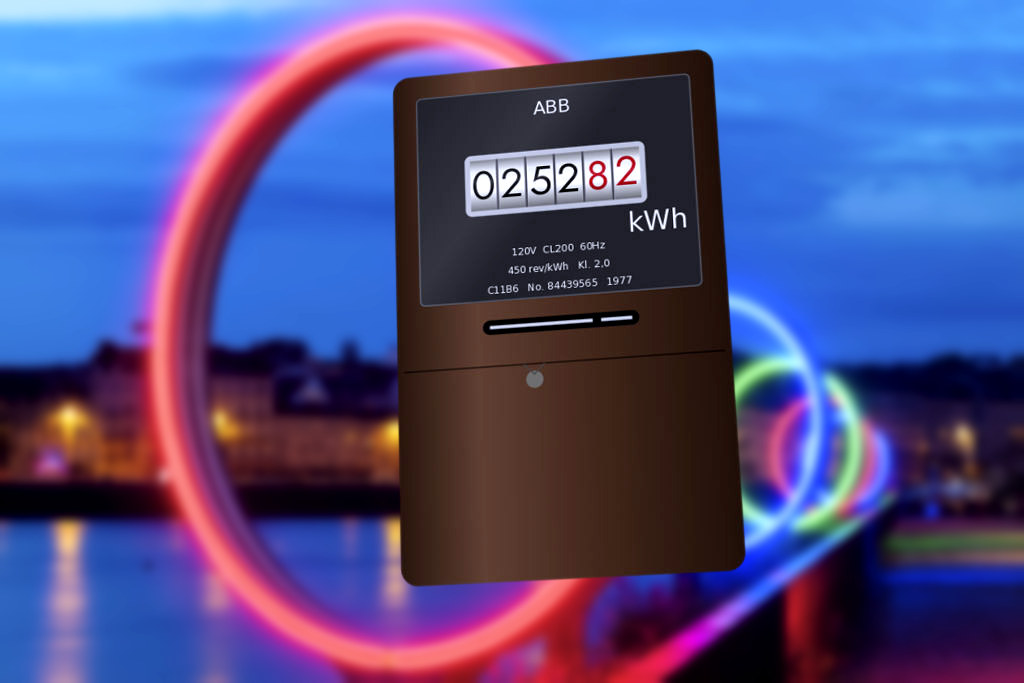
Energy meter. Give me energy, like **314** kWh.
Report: **252.82** kWh
